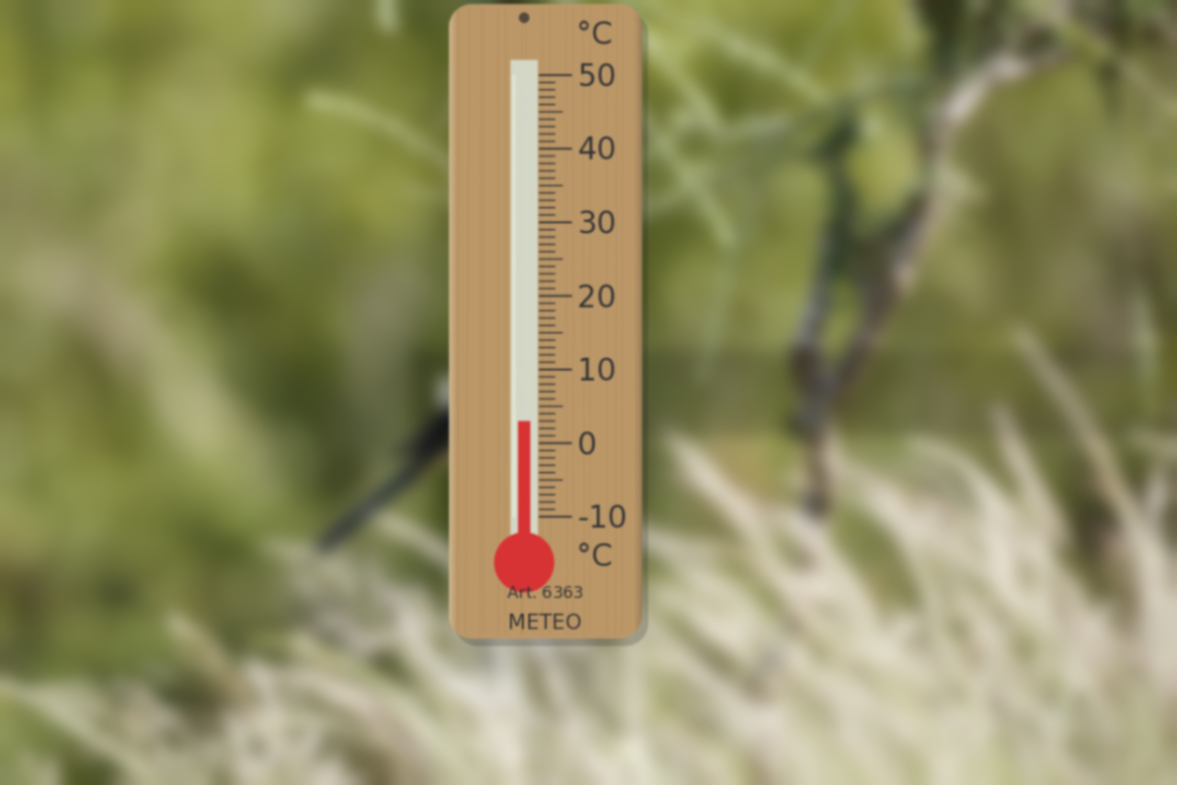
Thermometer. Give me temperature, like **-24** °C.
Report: **3** °C
